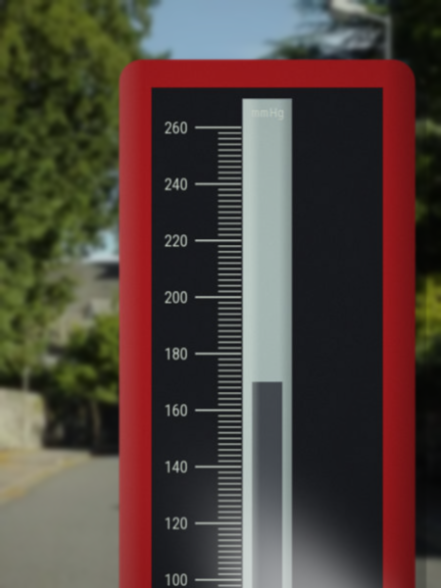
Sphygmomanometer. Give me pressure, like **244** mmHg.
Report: **170** mmHg
